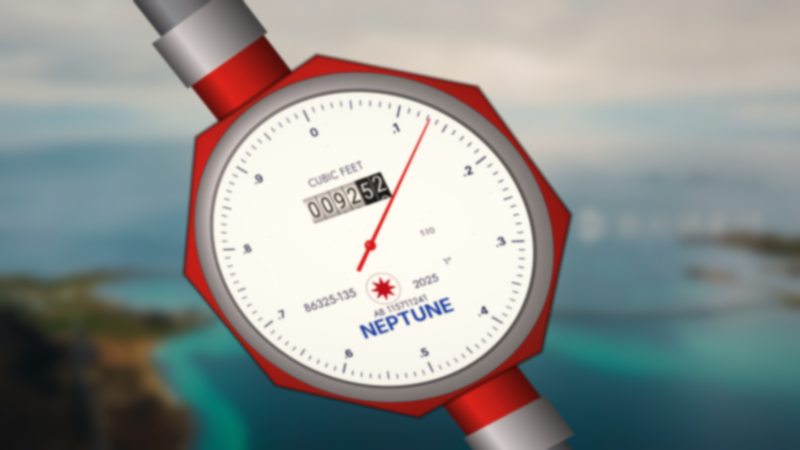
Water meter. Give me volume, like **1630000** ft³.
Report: **9252.13** ft³
